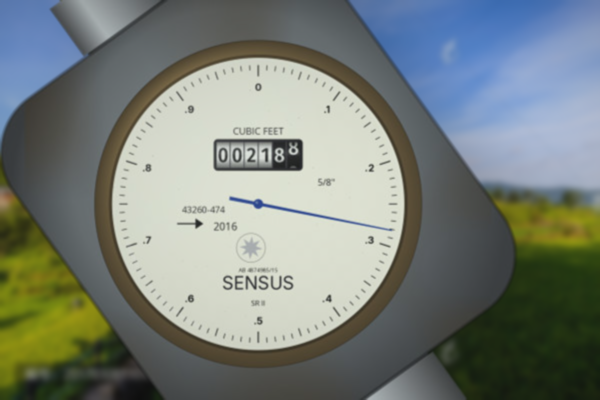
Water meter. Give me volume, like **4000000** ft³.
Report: **2188.28** ft³
